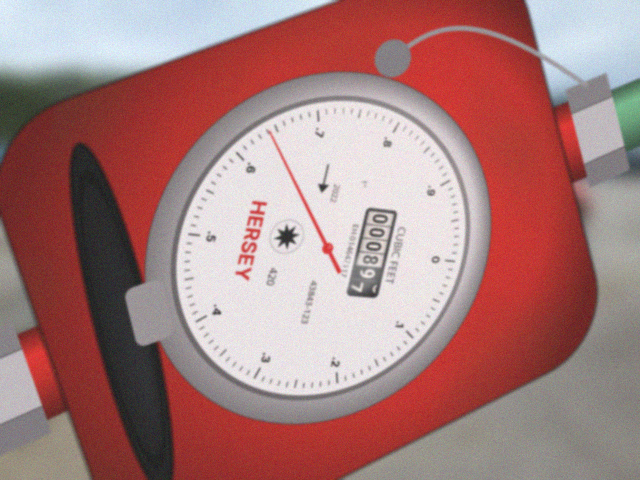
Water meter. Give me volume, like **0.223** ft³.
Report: **896.64** ft³
